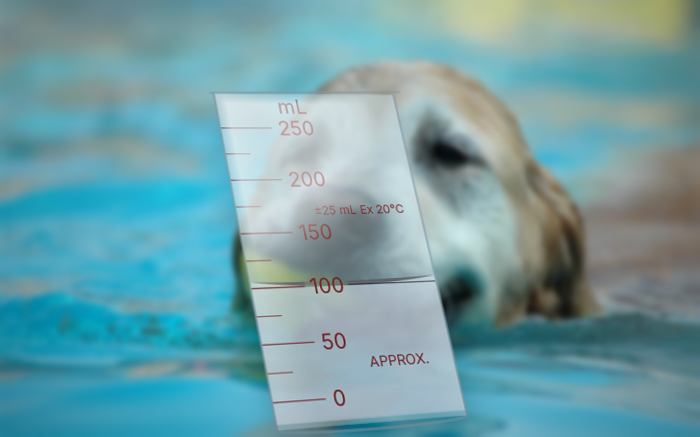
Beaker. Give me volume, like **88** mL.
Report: **100** mL
